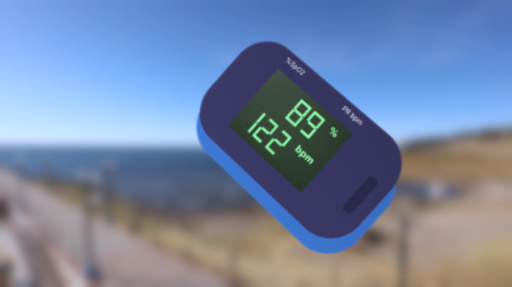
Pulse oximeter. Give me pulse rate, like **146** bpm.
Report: **122** bpm
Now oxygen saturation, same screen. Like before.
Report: **89** %
